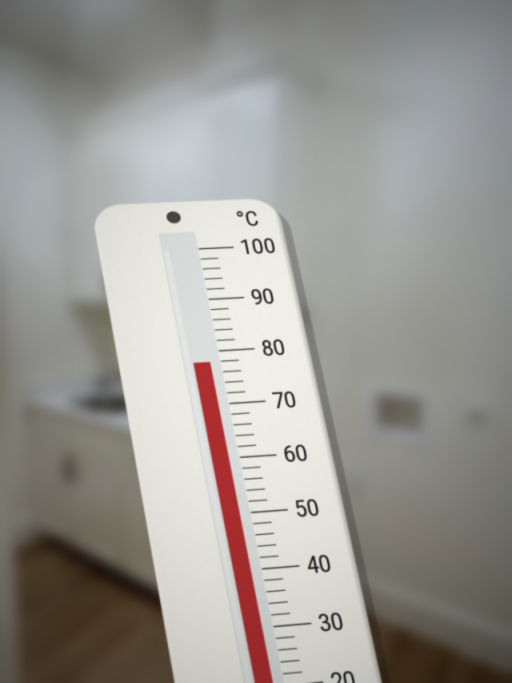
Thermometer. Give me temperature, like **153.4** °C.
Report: **78** °C
